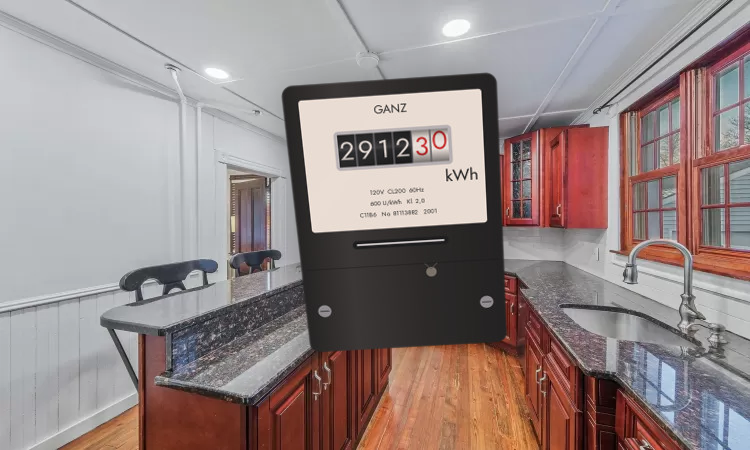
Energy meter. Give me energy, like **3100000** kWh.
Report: **2912.30** kWh
